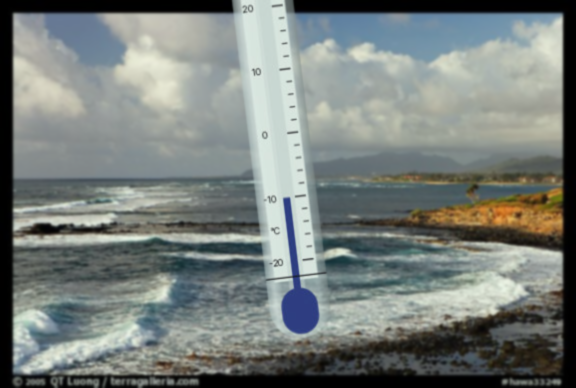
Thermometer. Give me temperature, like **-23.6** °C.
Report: **-10** °C
